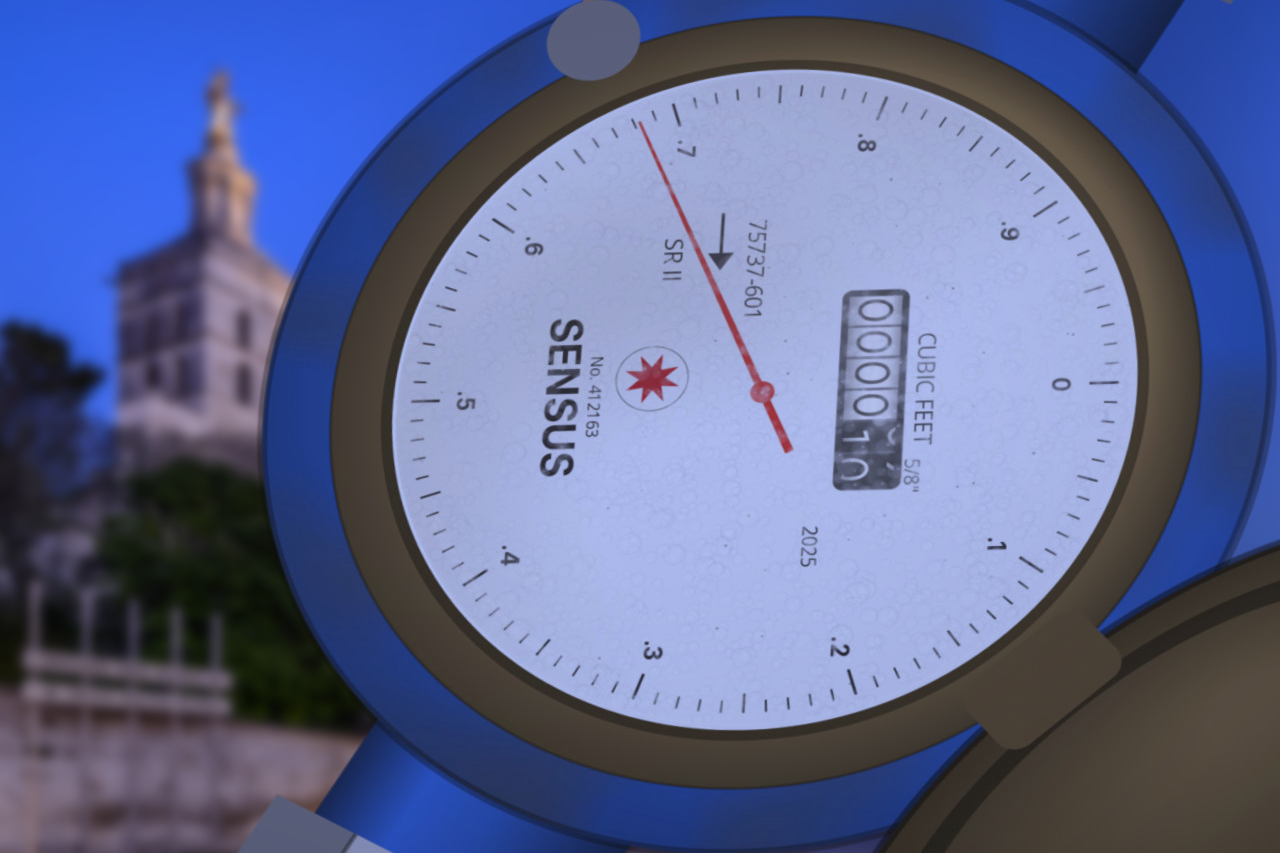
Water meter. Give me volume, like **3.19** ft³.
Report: **9.68** ft³
